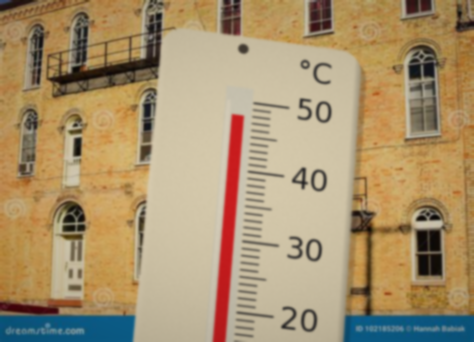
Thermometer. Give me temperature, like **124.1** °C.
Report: **48** °C
